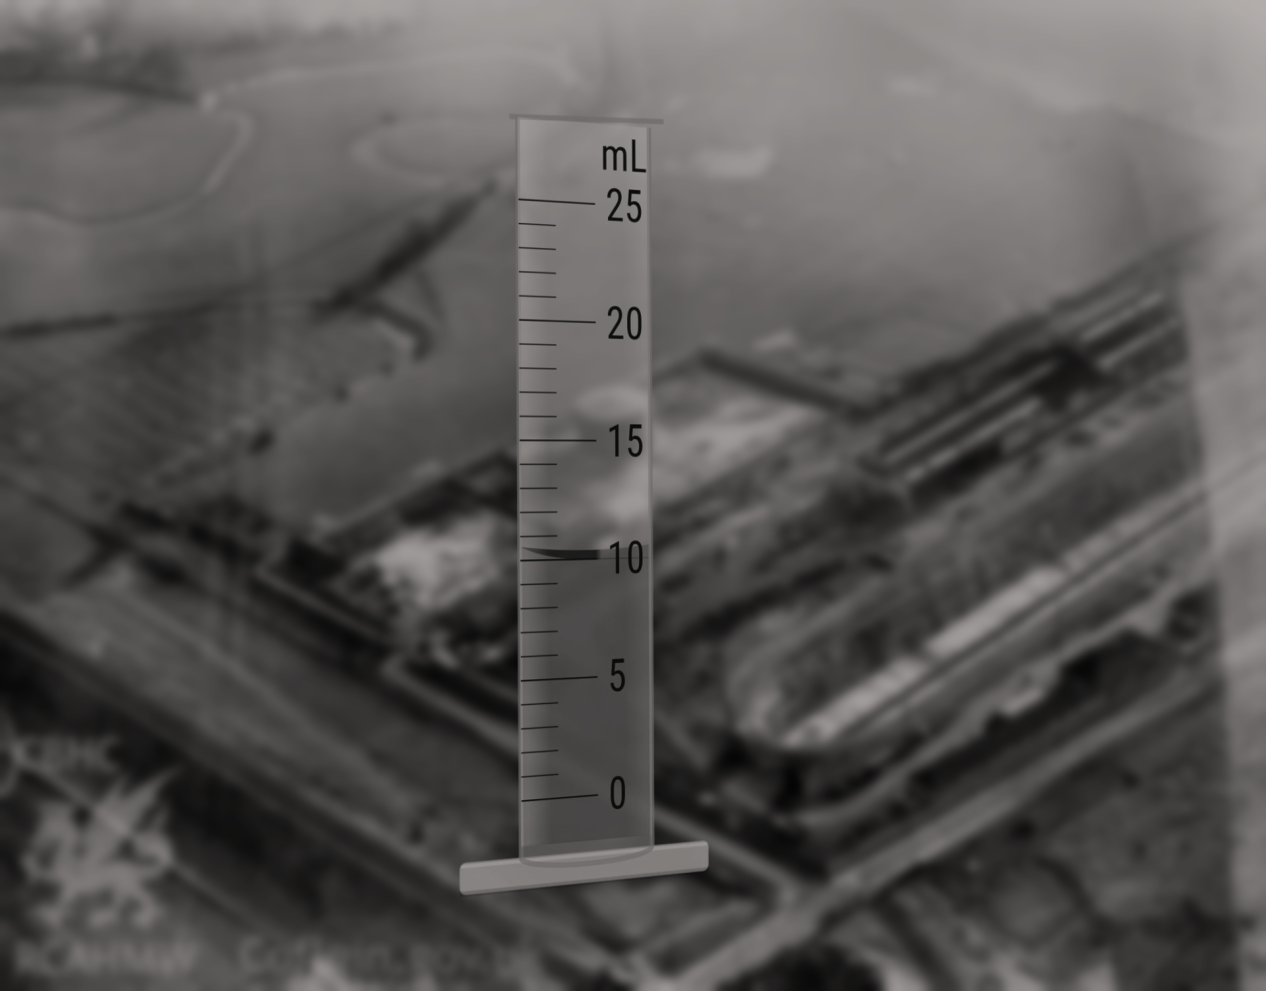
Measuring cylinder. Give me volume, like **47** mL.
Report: **10** mL
